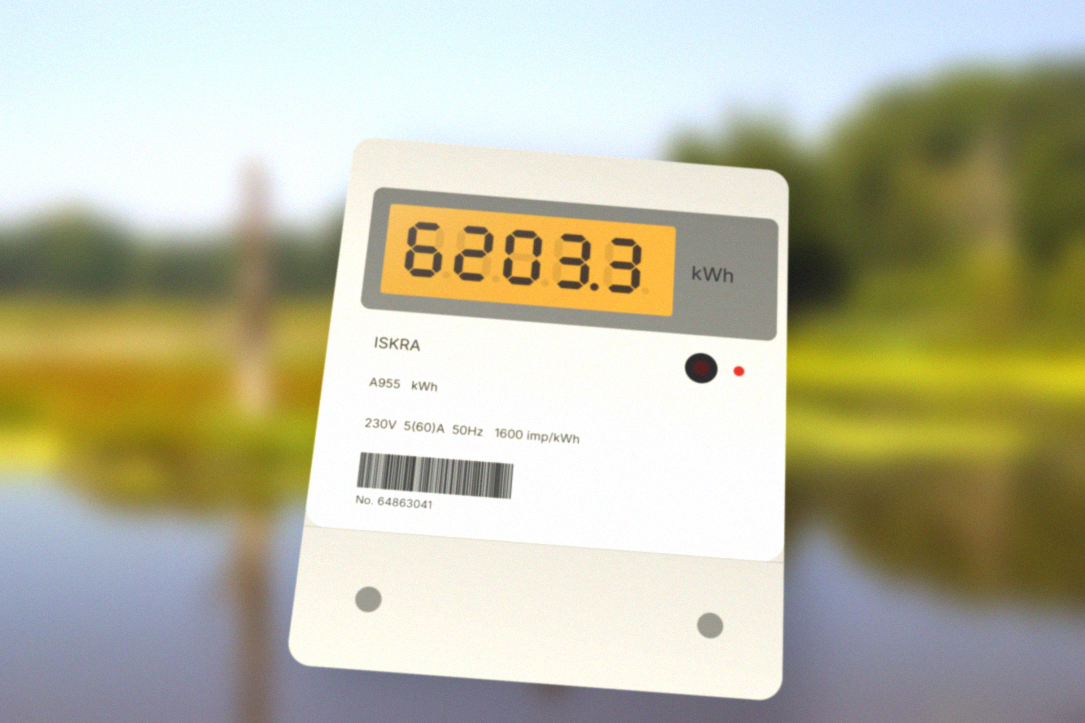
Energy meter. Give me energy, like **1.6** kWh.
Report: **6203.3** kWh
